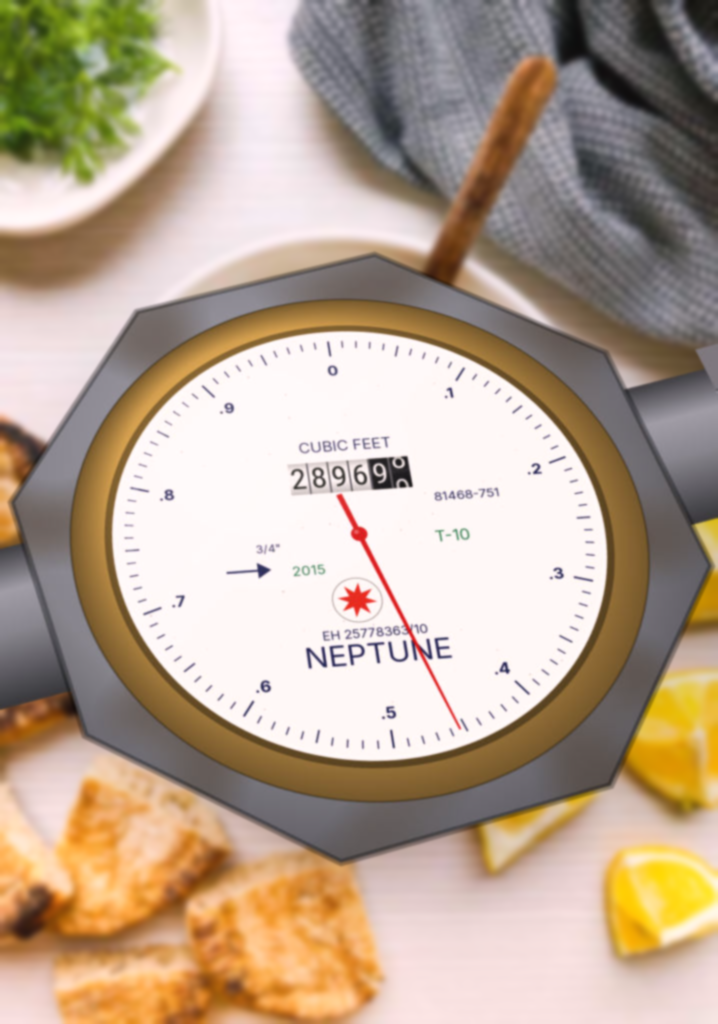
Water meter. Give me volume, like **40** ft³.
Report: **289698.45** ft³
